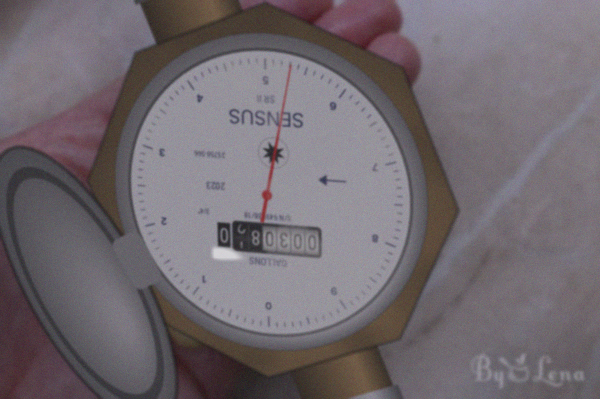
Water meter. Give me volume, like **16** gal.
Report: **30815.3** gal
